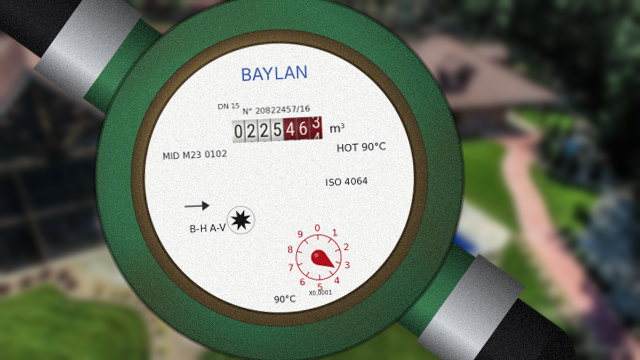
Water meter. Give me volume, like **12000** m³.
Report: **225.4633** m³
